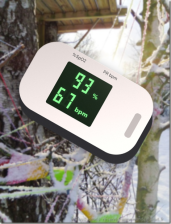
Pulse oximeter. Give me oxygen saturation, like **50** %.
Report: **93** %
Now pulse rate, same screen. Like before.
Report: **67** bpm
